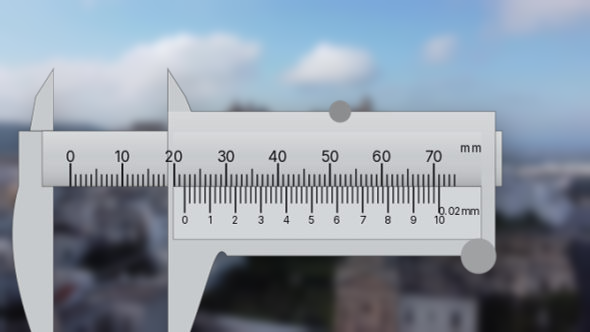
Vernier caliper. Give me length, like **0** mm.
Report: **22.0** mm
